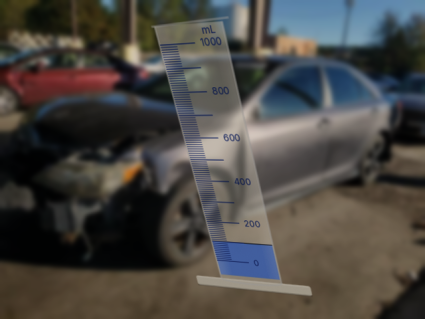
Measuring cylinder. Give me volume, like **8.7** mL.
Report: **100** mL
